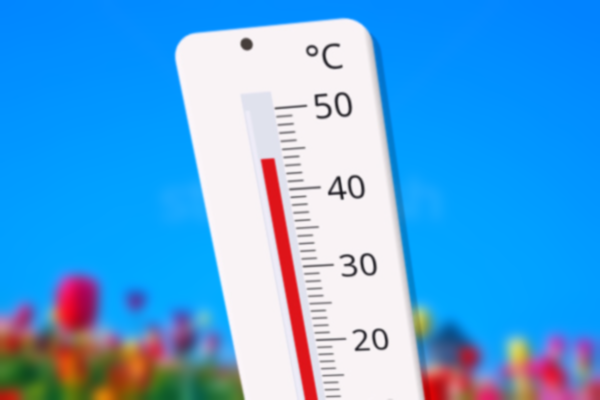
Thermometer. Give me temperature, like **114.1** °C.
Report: **44** °C
